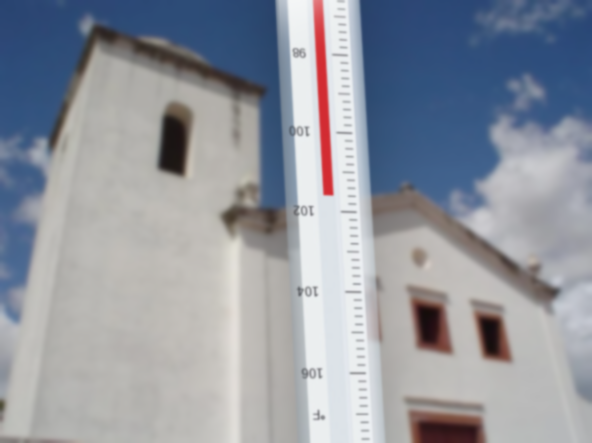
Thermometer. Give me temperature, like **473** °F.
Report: **101.6** °F
